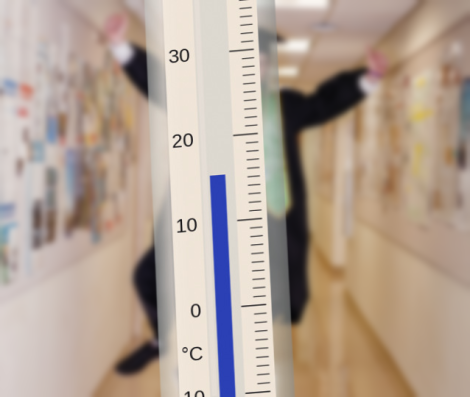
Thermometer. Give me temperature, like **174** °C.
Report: **15.5** °C
